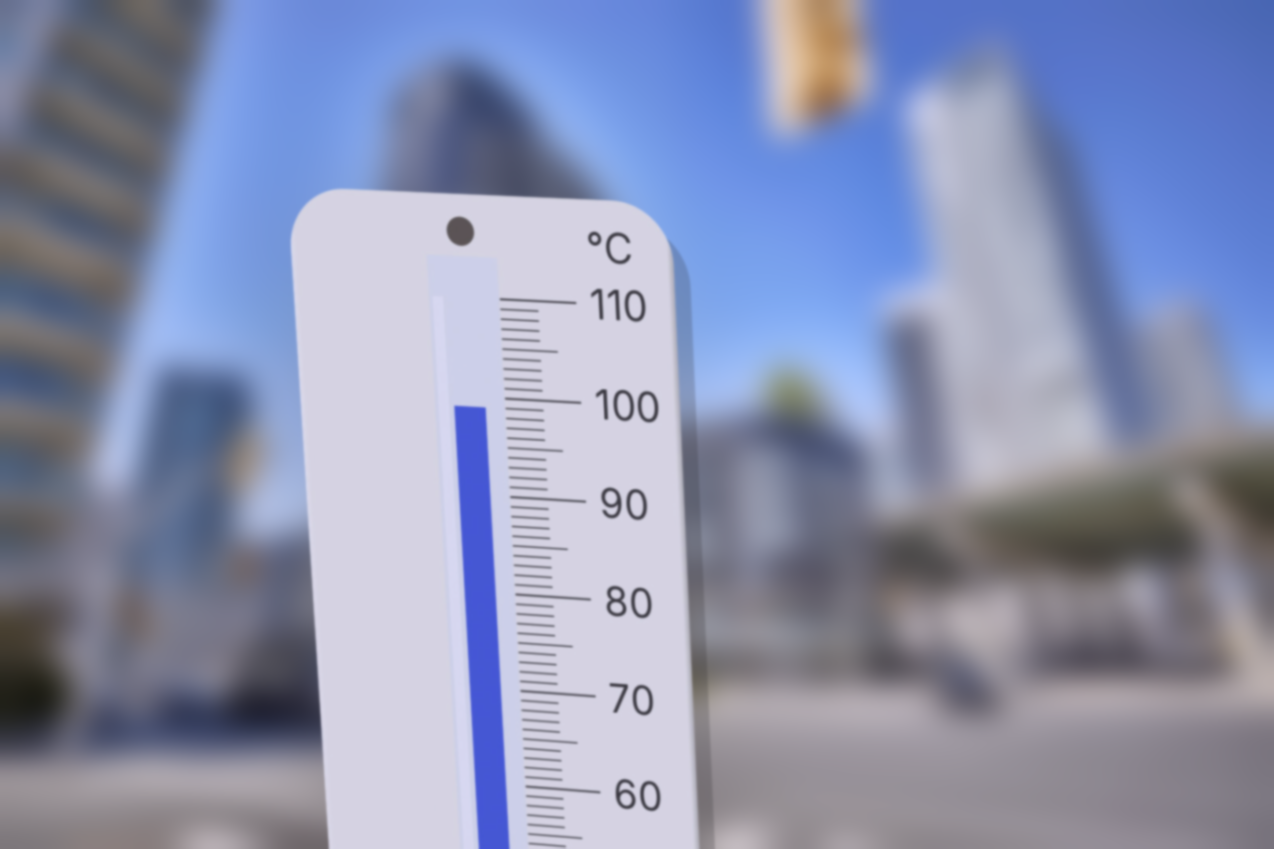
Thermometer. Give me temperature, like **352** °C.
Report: **99** °C
